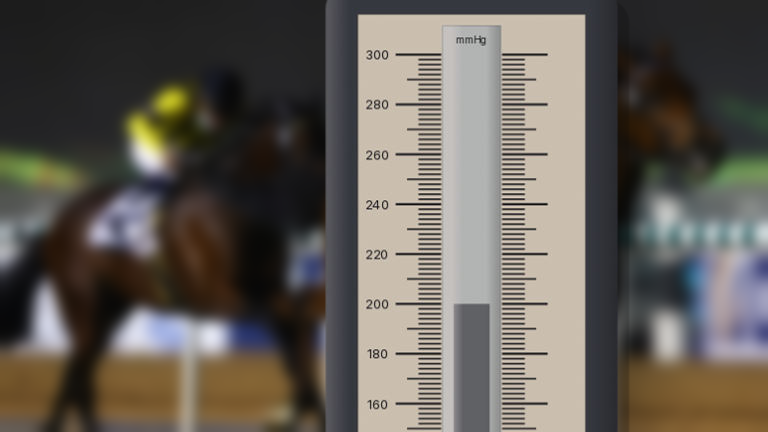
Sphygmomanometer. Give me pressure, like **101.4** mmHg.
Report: **200** mmHg
